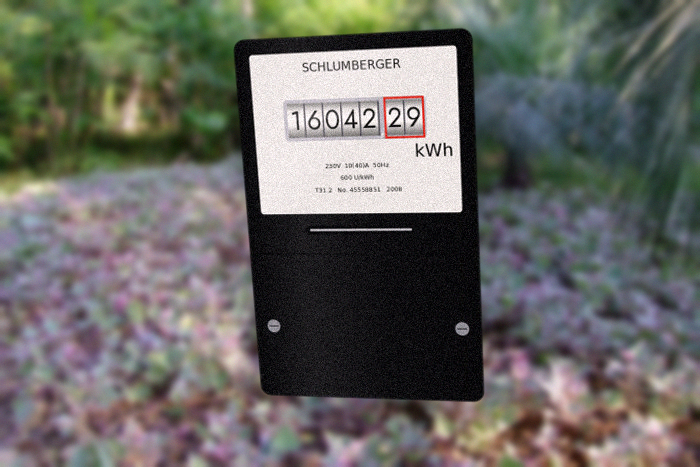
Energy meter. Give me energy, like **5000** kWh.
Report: **16042.29** kWh
